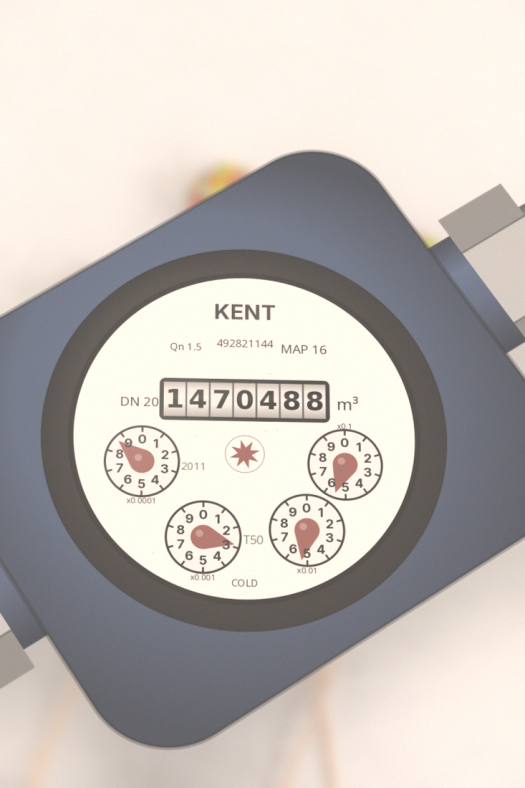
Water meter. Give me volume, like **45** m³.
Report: **1470488.5528** m³
